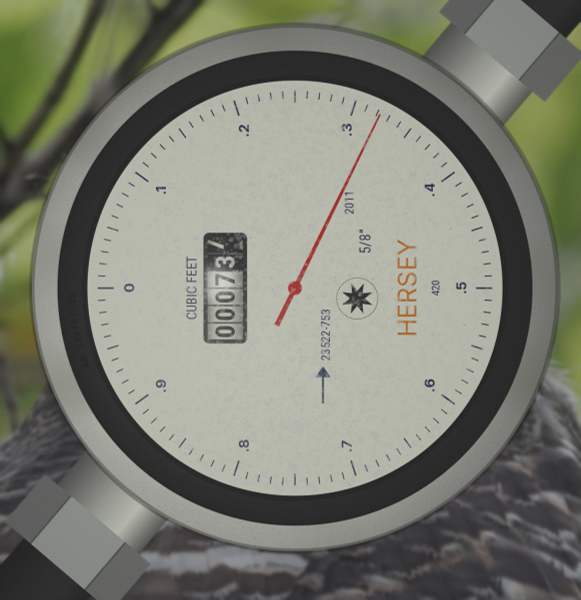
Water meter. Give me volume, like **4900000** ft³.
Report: **737.32** ft³
